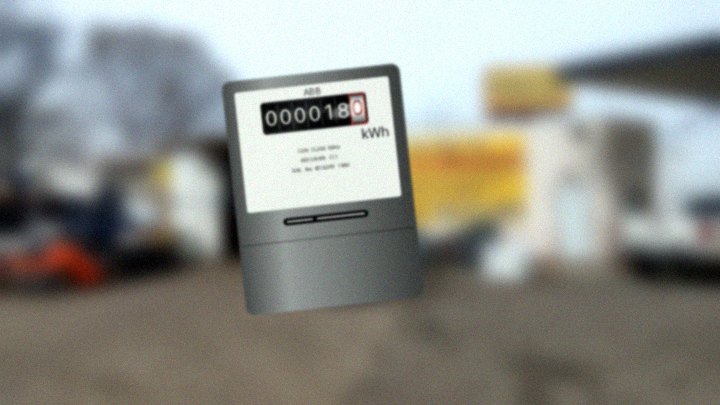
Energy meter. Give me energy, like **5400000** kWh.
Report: **18.0** kWh
